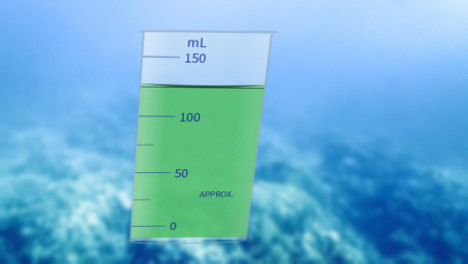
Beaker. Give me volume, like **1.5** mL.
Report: **125** mL
